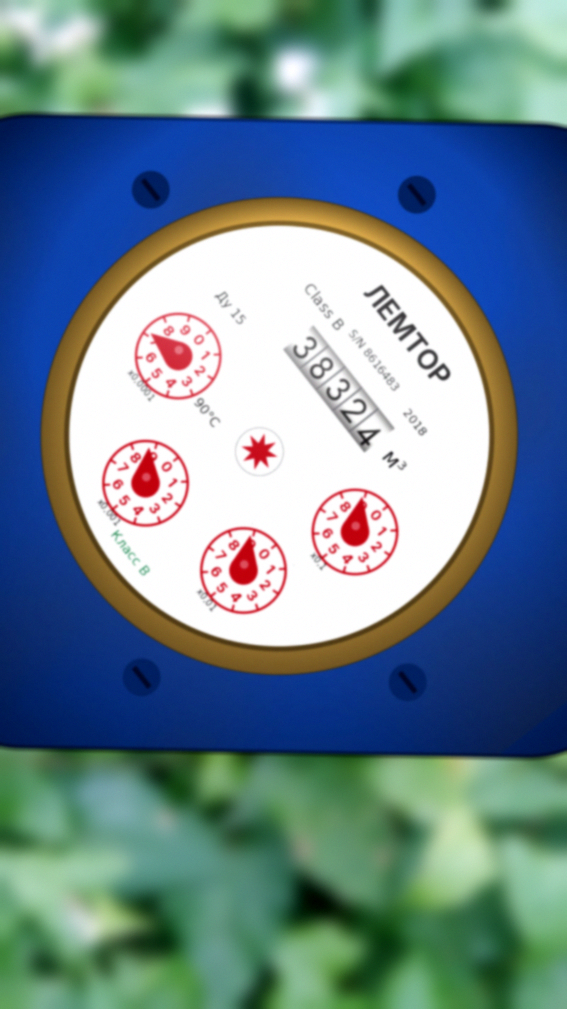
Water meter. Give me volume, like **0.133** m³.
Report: **38323.8887** m³
